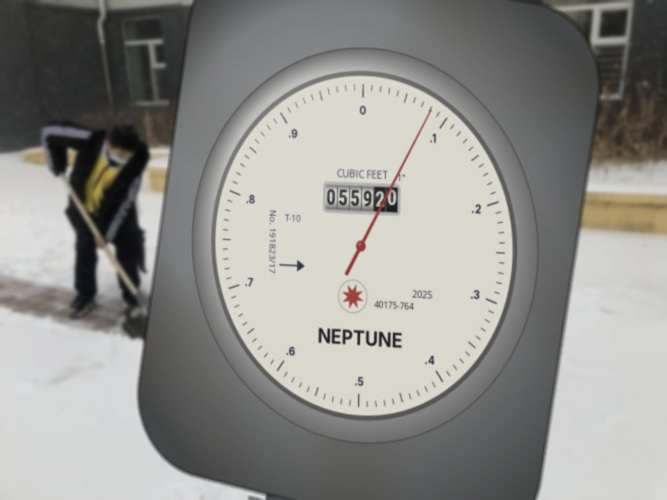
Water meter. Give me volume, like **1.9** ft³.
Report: **55920.08** ft³
